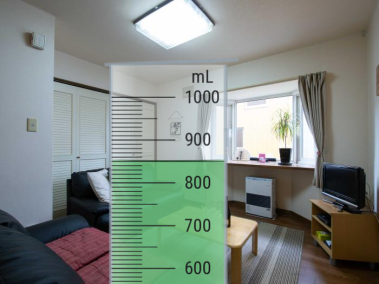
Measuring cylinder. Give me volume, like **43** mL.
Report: **850** mL
